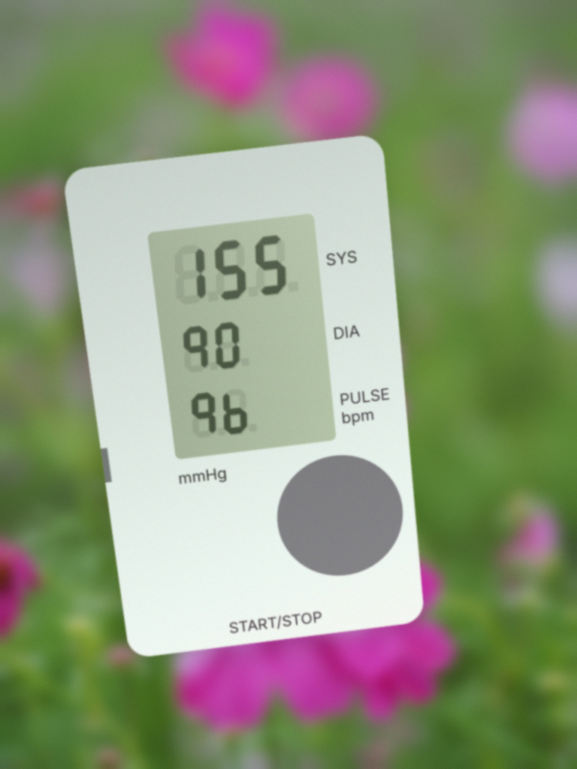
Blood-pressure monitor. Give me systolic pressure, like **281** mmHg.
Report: **155** mmHg
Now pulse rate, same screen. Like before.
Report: **96** bpm
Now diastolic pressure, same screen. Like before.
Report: **90** mmHg
